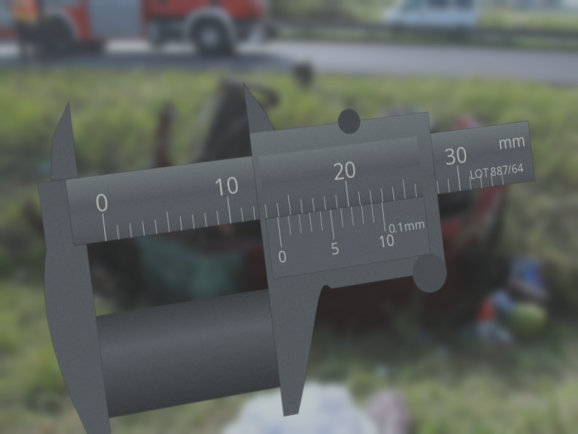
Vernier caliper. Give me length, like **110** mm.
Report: **13.9** mm
